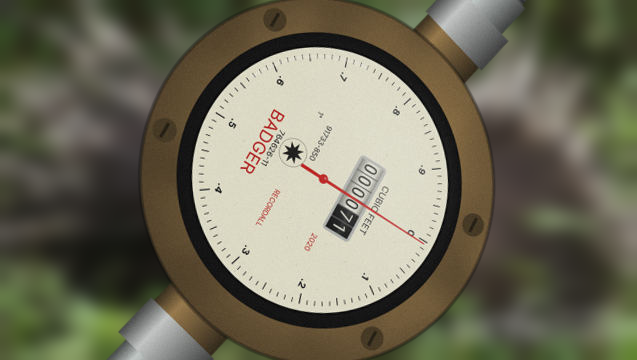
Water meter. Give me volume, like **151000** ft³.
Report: **71.00** ft³
